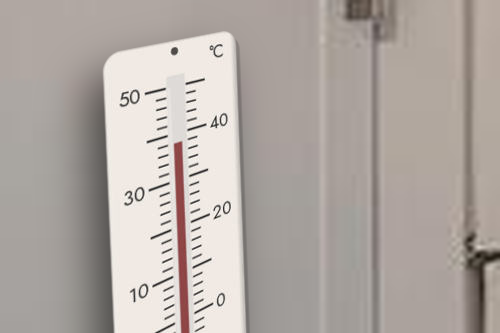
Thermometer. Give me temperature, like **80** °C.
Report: **38** °C
